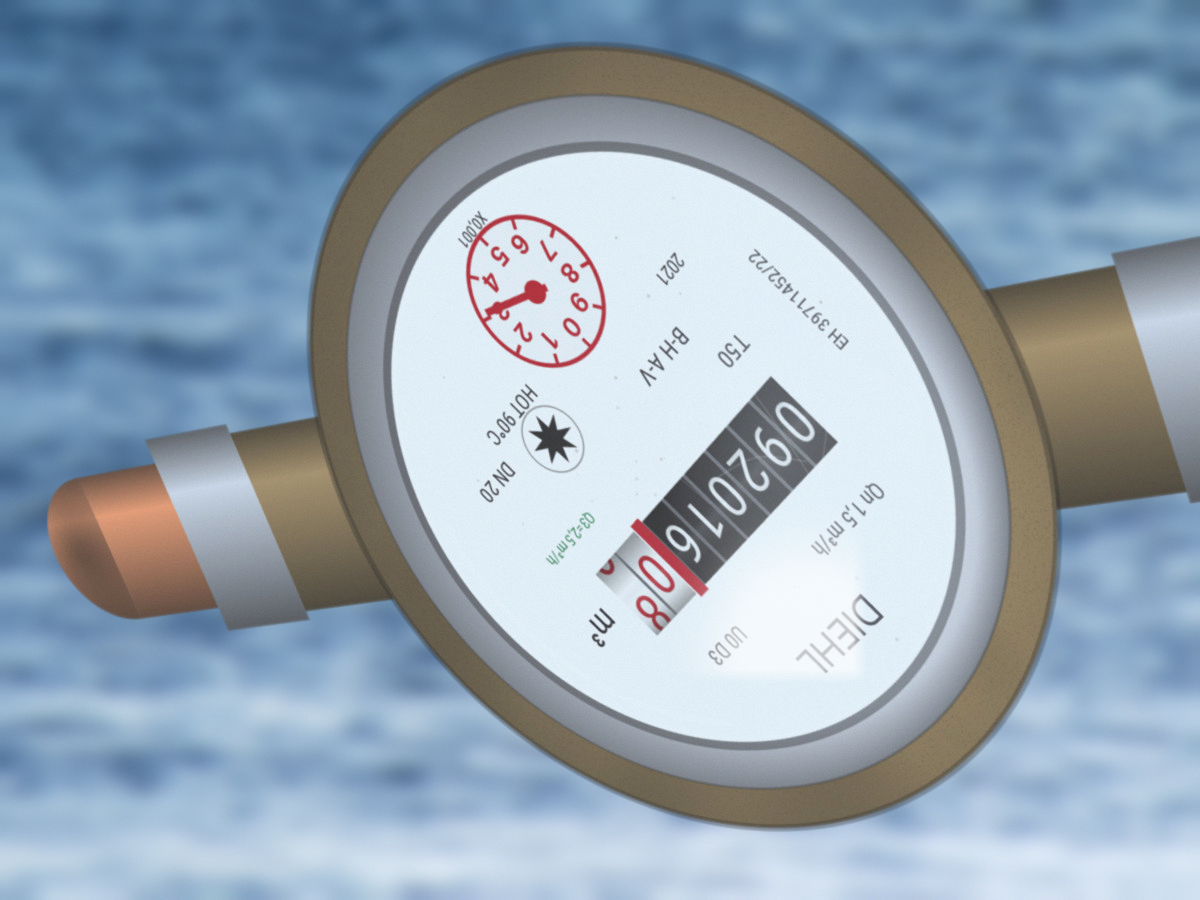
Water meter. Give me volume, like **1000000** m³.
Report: **92016.083** m³
